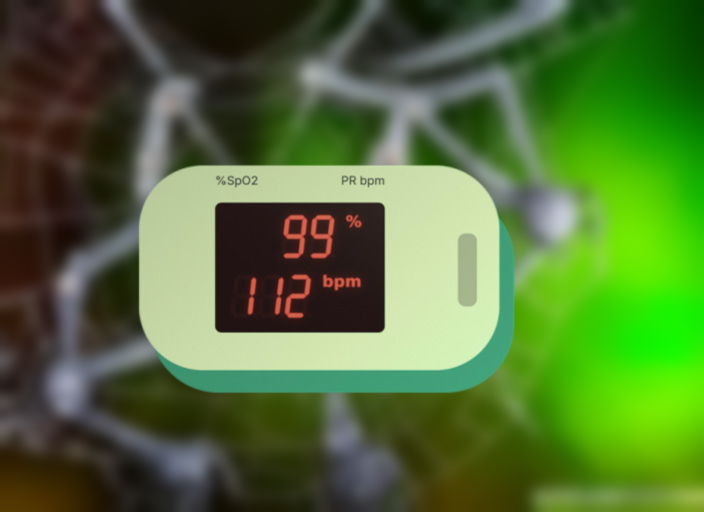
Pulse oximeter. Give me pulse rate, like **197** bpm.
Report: **112** bpm
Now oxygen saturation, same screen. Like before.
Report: **99** %
